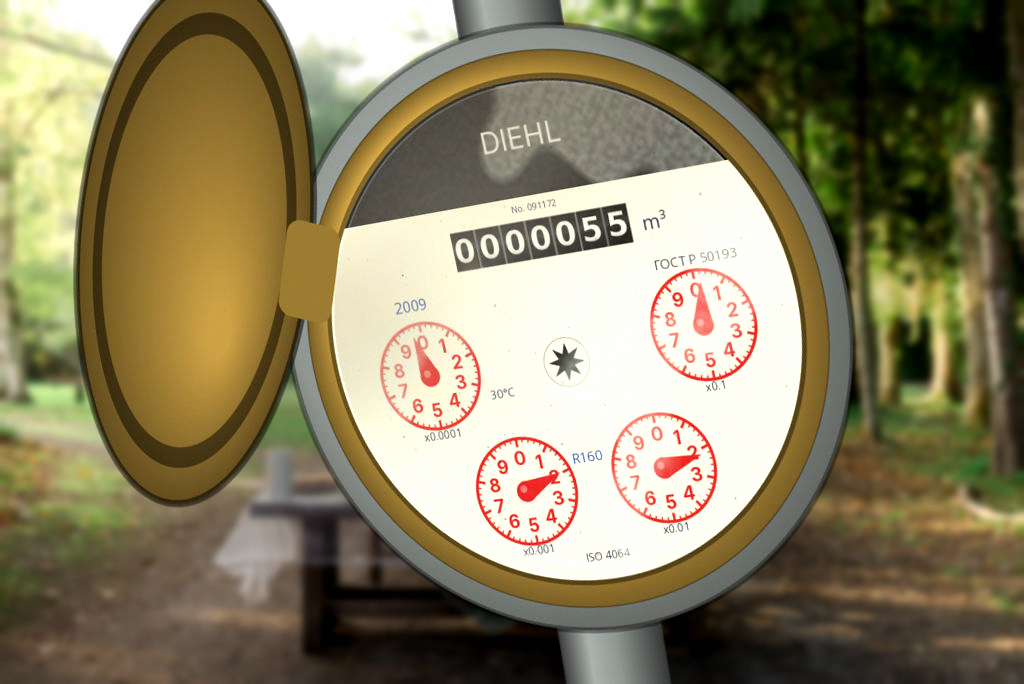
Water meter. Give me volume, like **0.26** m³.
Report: **55.0219** m³
